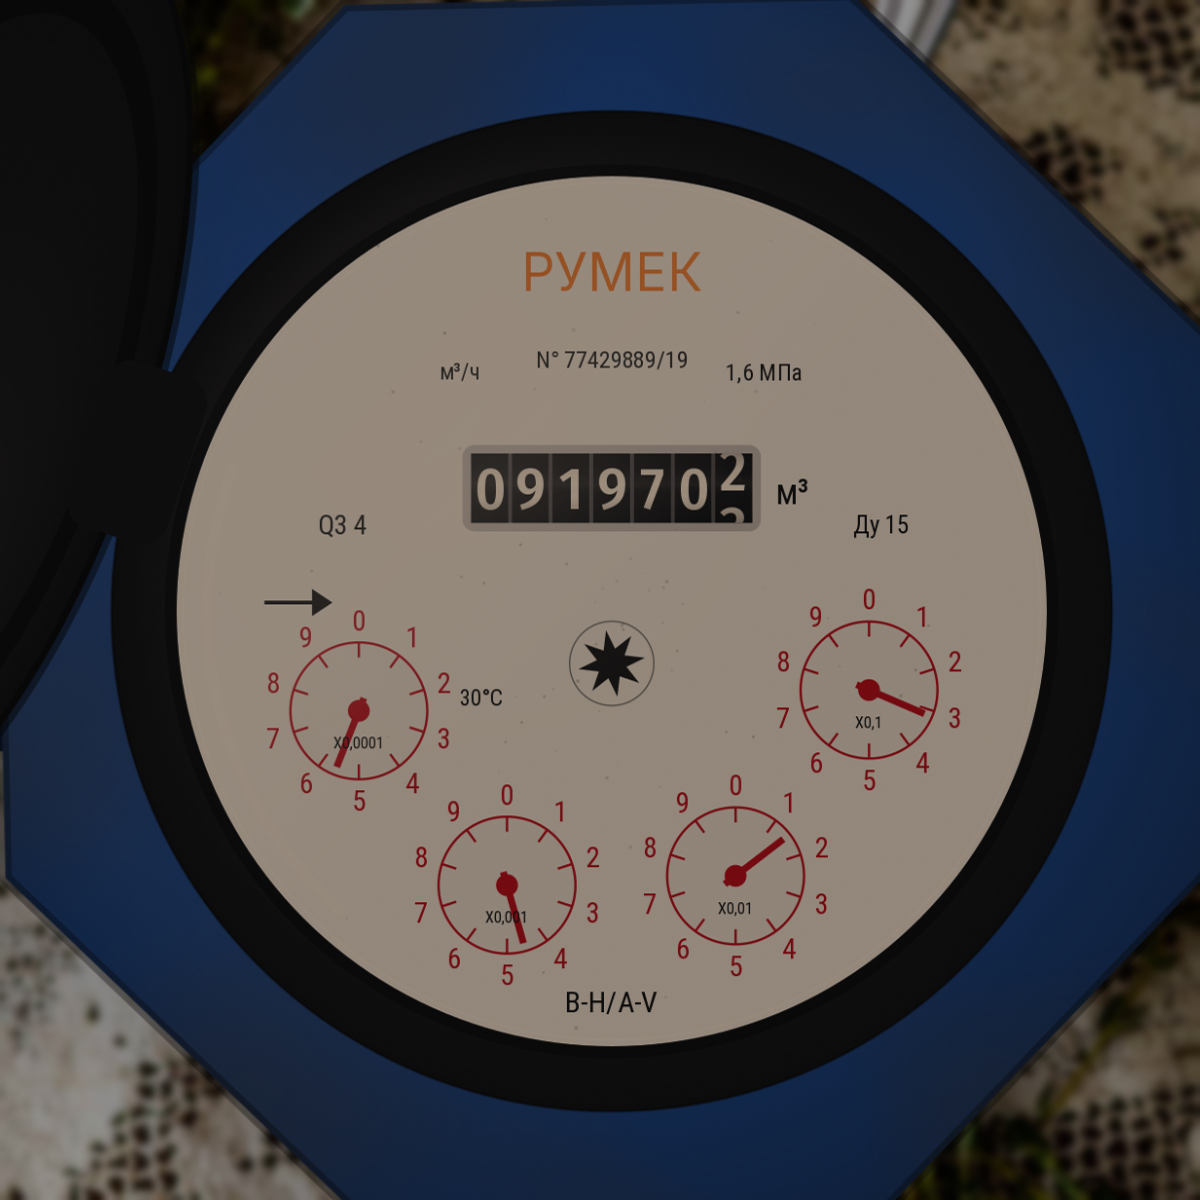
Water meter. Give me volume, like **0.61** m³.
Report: **919702.3145** m³
